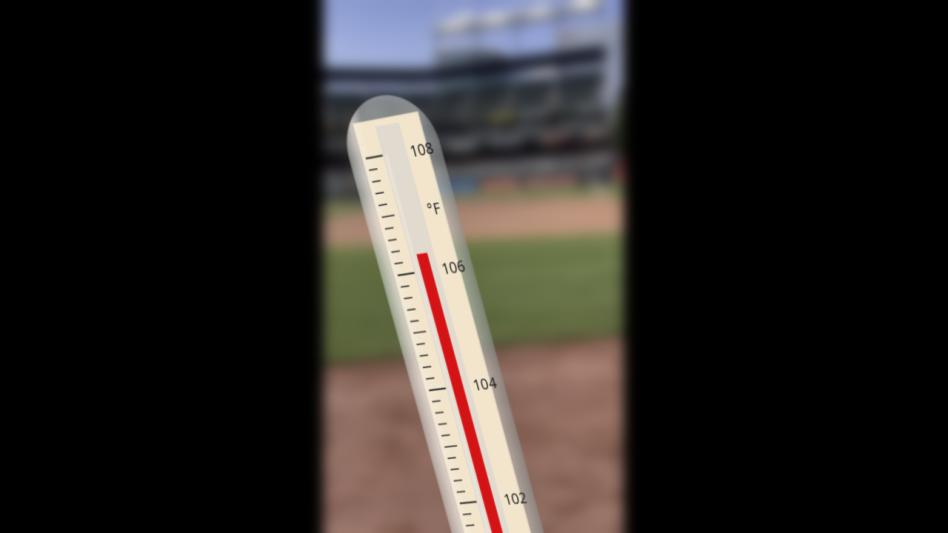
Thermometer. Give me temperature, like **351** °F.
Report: **106.3** °F
